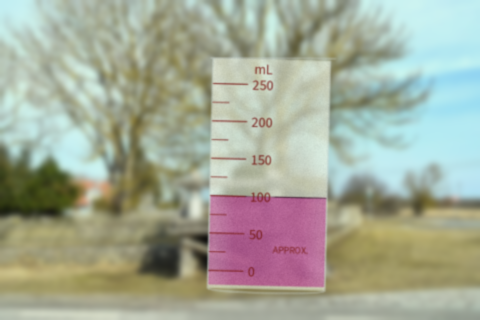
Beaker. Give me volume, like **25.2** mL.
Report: **100** mL
